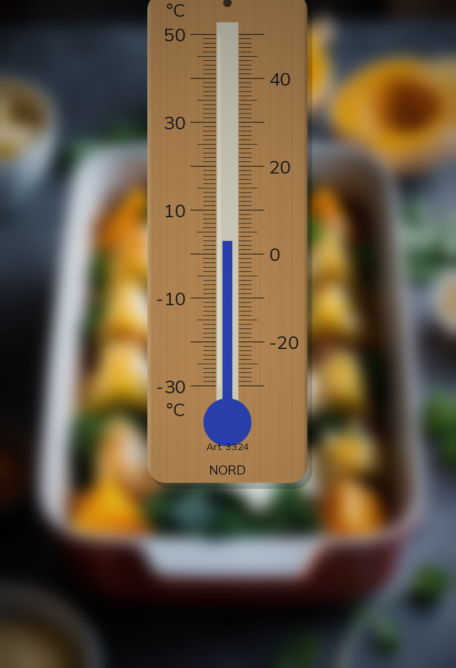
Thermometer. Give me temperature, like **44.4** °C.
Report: **3** °C
